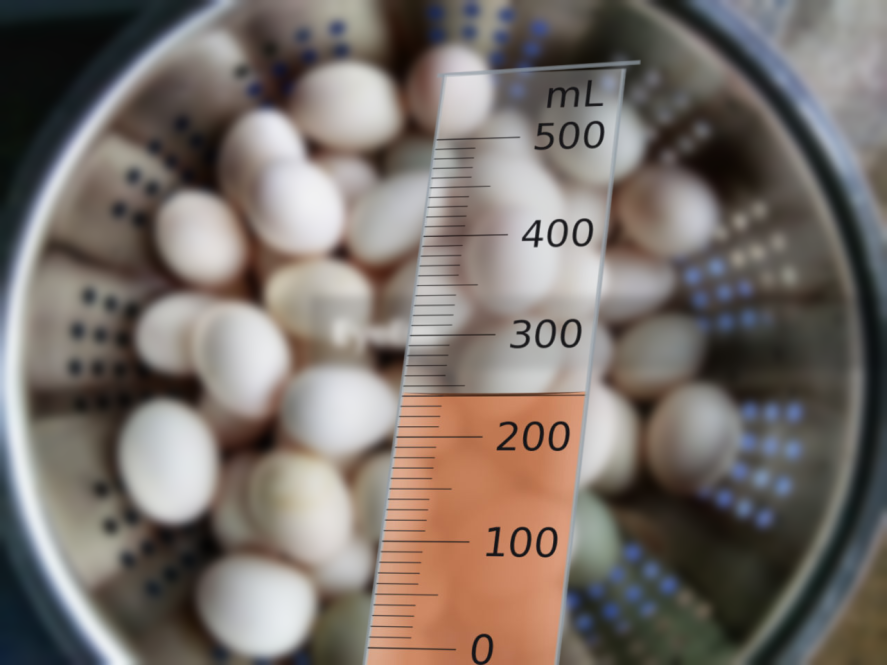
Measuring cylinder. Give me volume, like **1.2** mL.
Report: **240** mL
